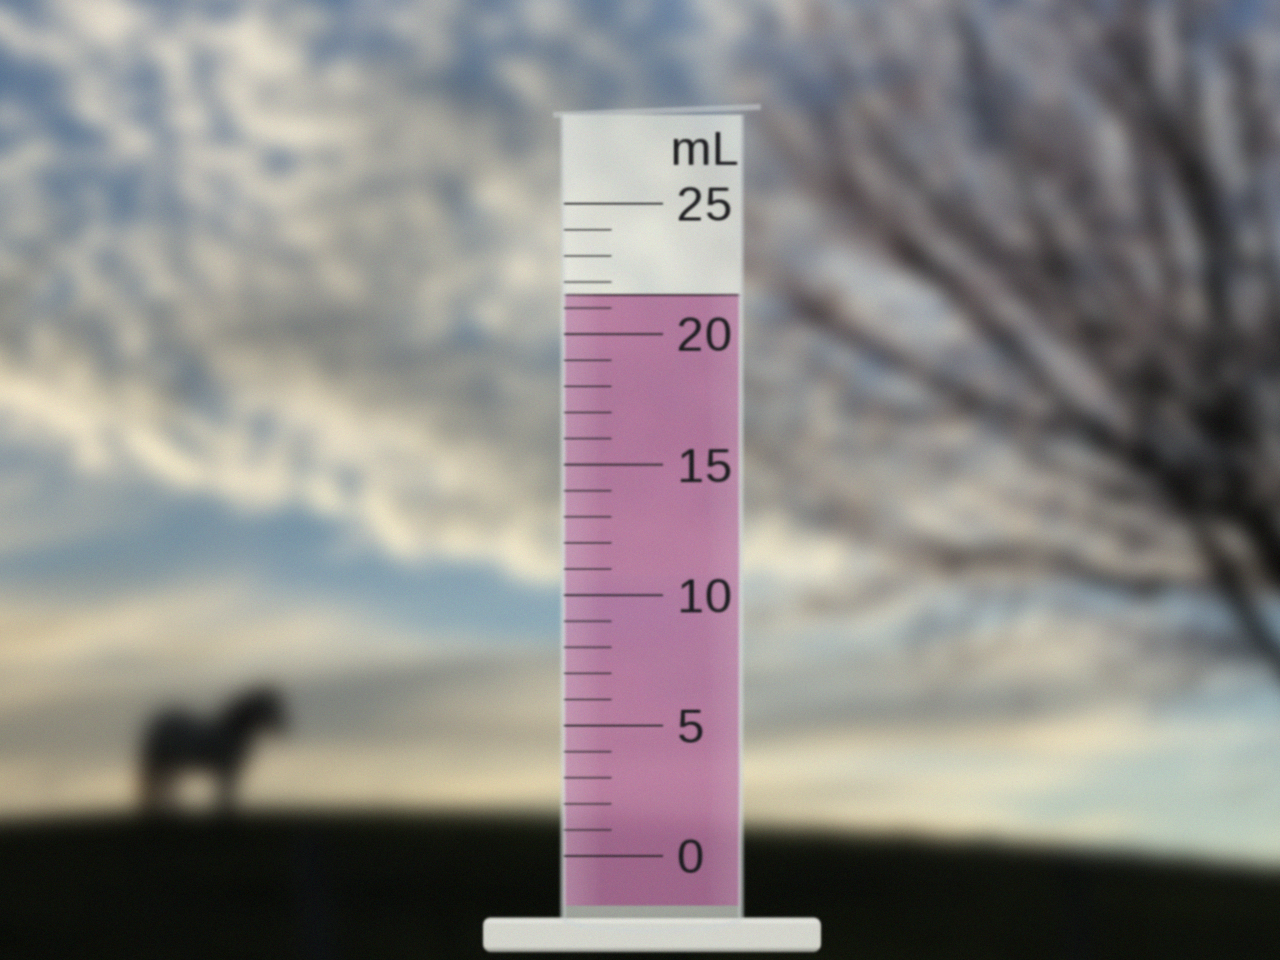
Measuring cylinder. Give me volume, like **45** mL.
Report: **21.5** mL
